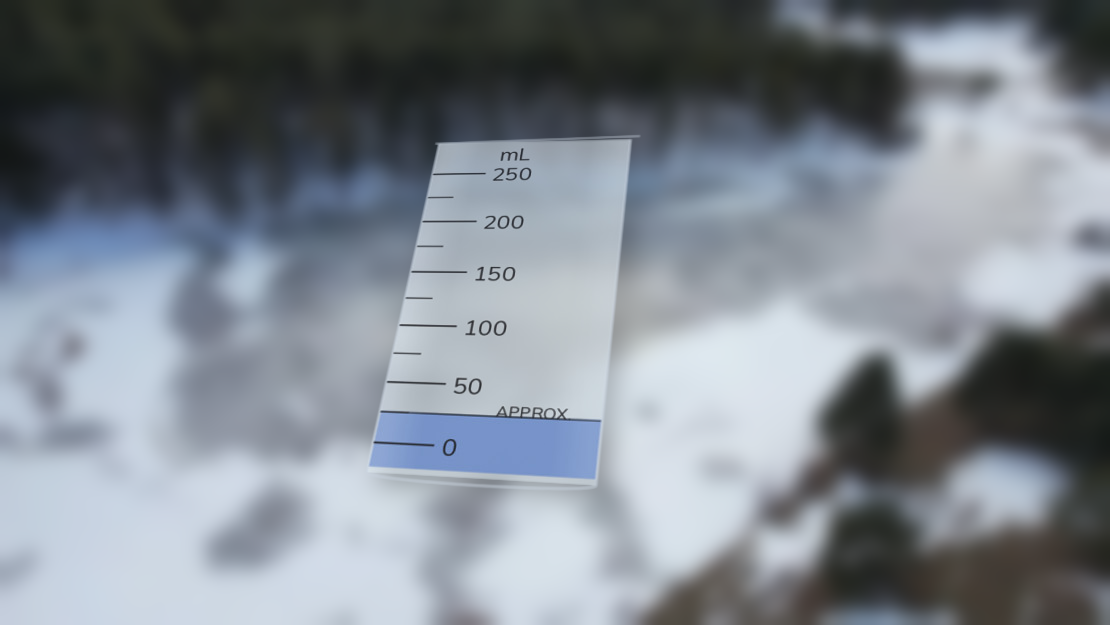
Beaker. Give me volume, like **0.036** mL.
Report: **25** mL
